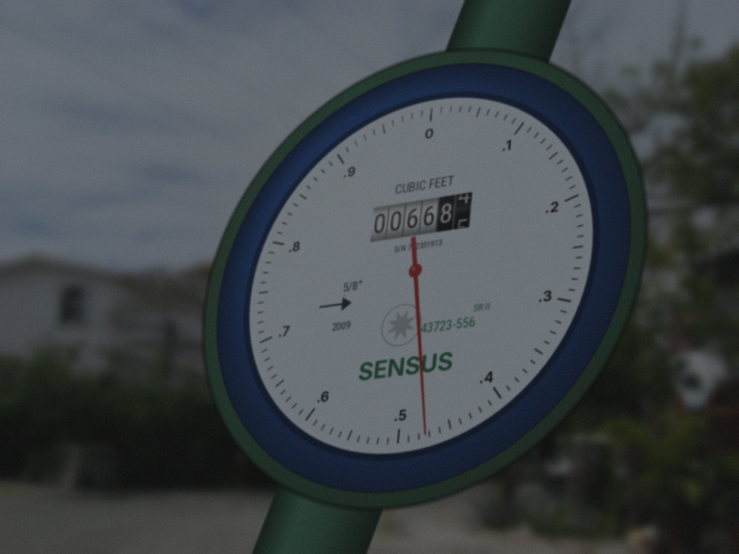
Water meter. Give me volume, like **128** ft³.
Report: **6684.47** ft³
